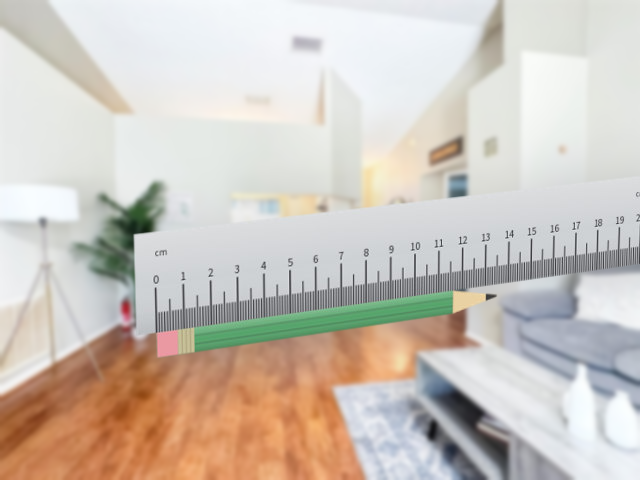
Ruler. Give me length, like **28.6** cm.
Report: **13.5** cm
